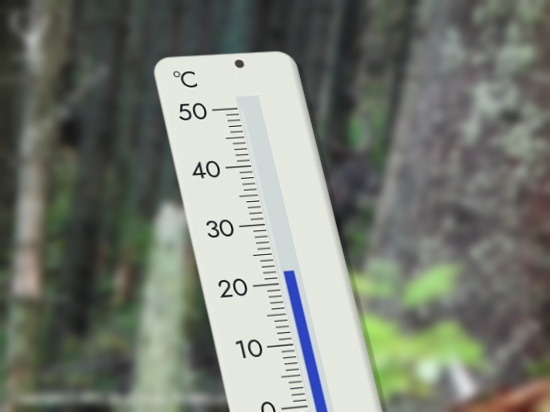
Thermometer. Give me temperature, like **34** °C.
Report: **22** °C
